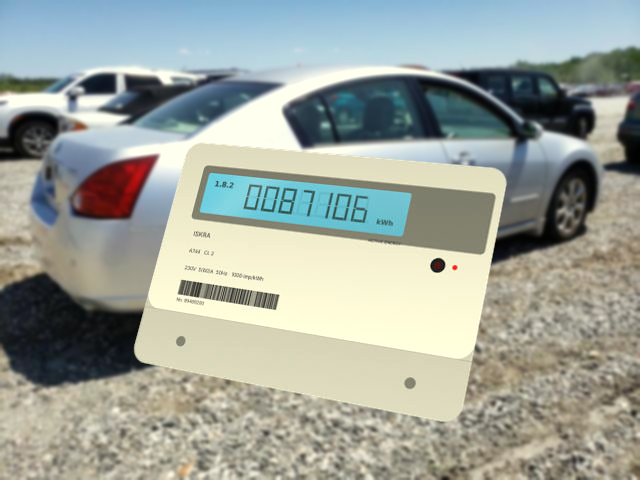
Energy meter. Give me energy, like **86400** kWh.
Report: **87106** kWh
